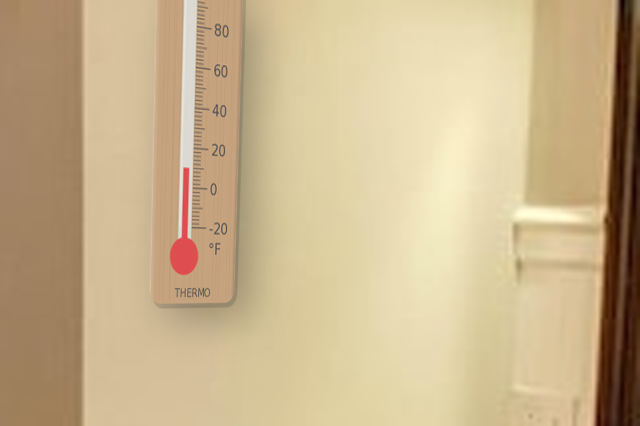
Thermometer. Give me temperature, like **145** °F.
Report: **10** °F
